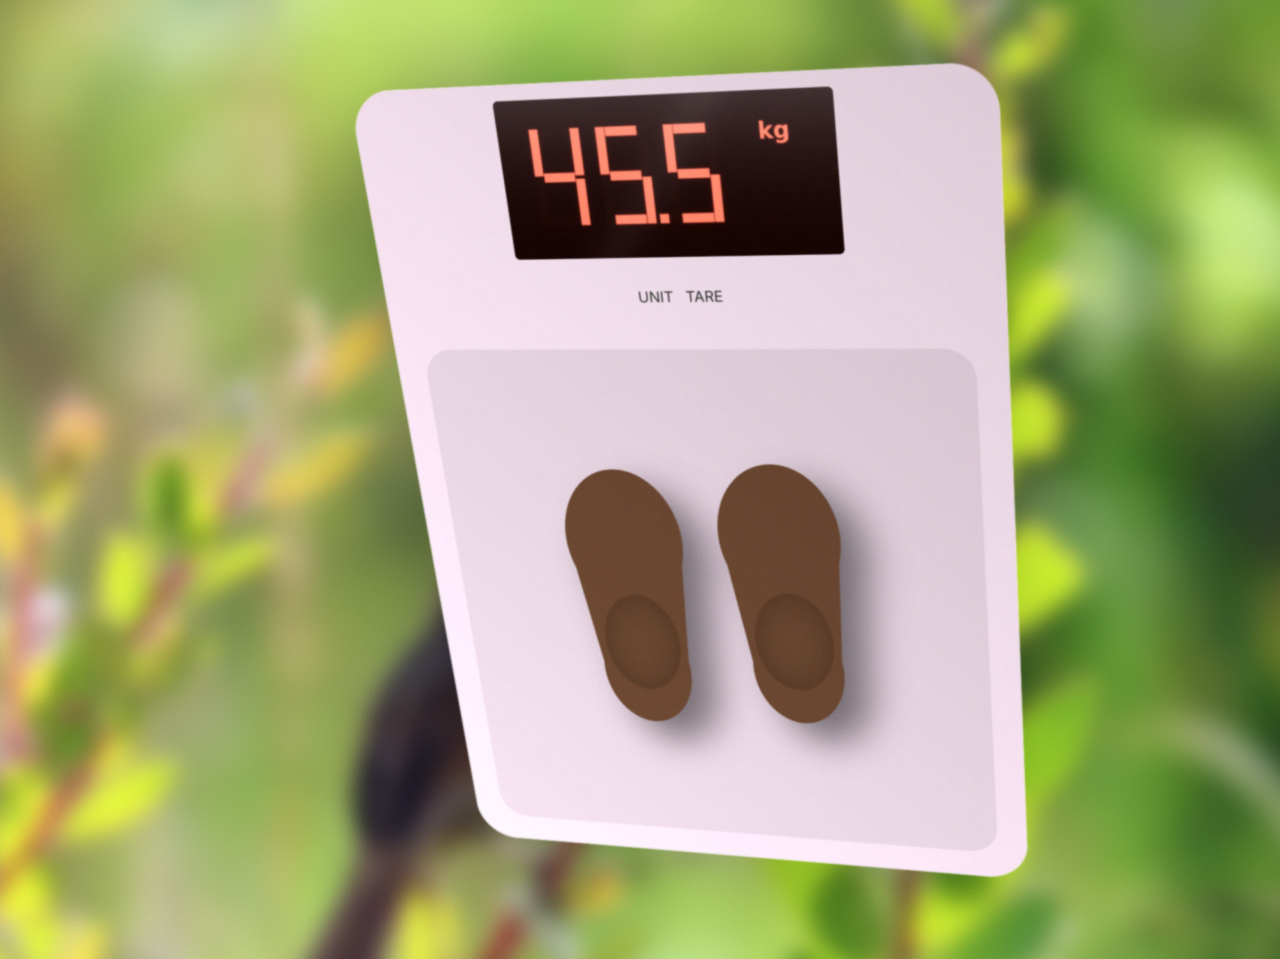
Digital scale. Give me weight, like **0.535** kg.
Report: **45.5** kg
